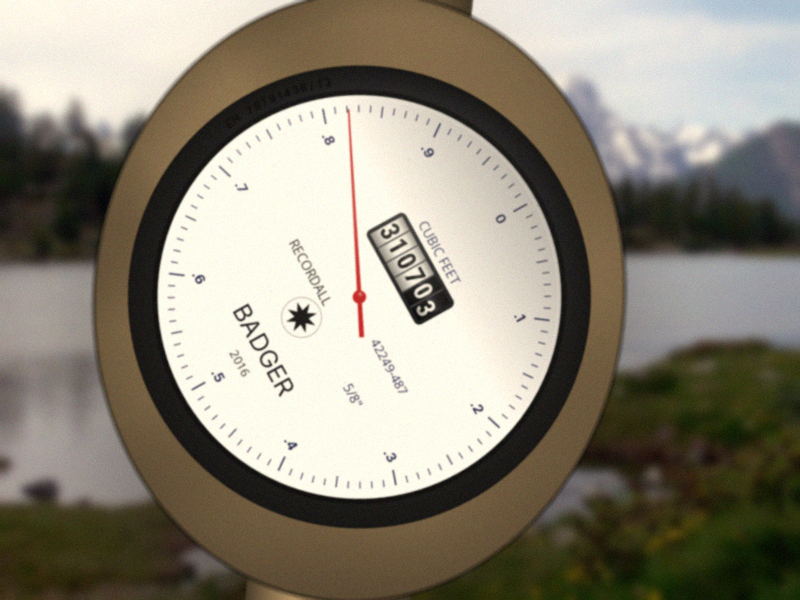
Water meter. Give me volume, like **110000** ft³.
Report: **310702.82** ft³
